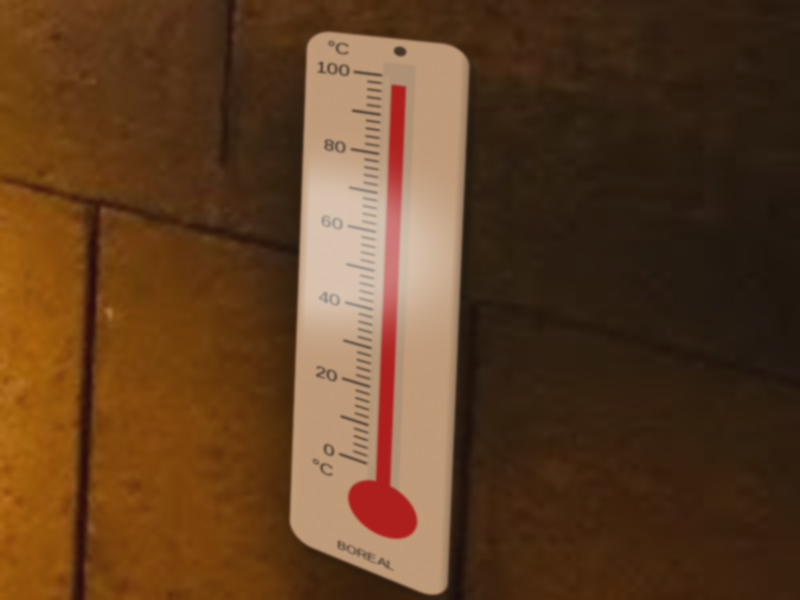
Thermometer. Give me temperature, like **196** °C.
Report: **98** °C
